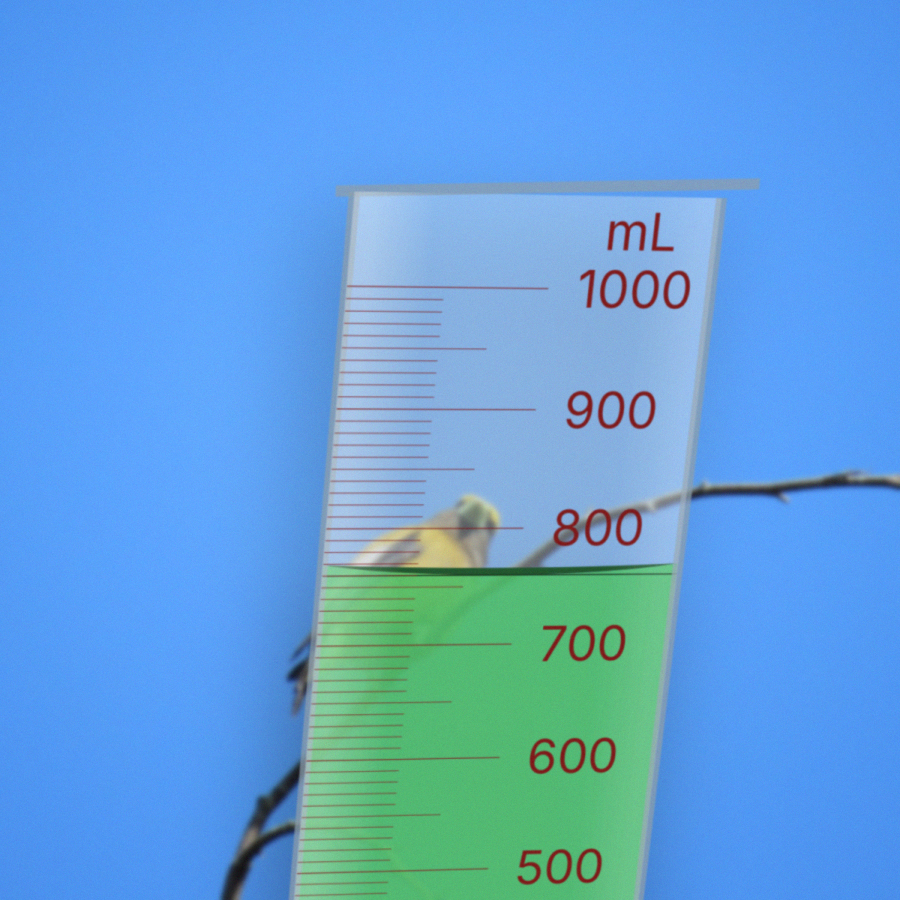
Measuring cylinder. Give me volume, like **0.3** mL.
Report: **760** mL
